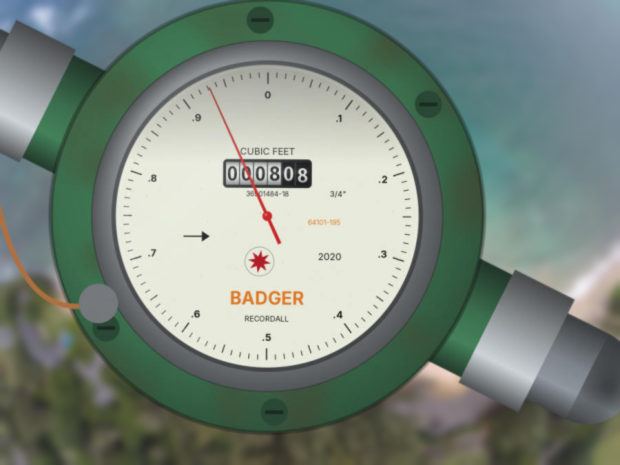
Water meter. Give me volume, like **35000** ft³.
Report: **807.93** ft³
